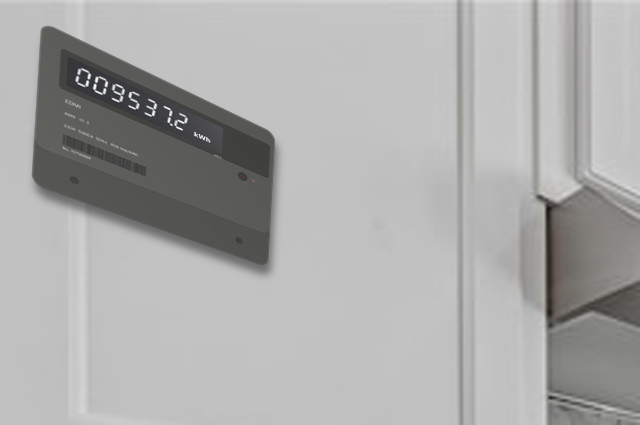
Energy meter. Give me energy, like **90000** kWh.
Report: **9537.2** kWh
